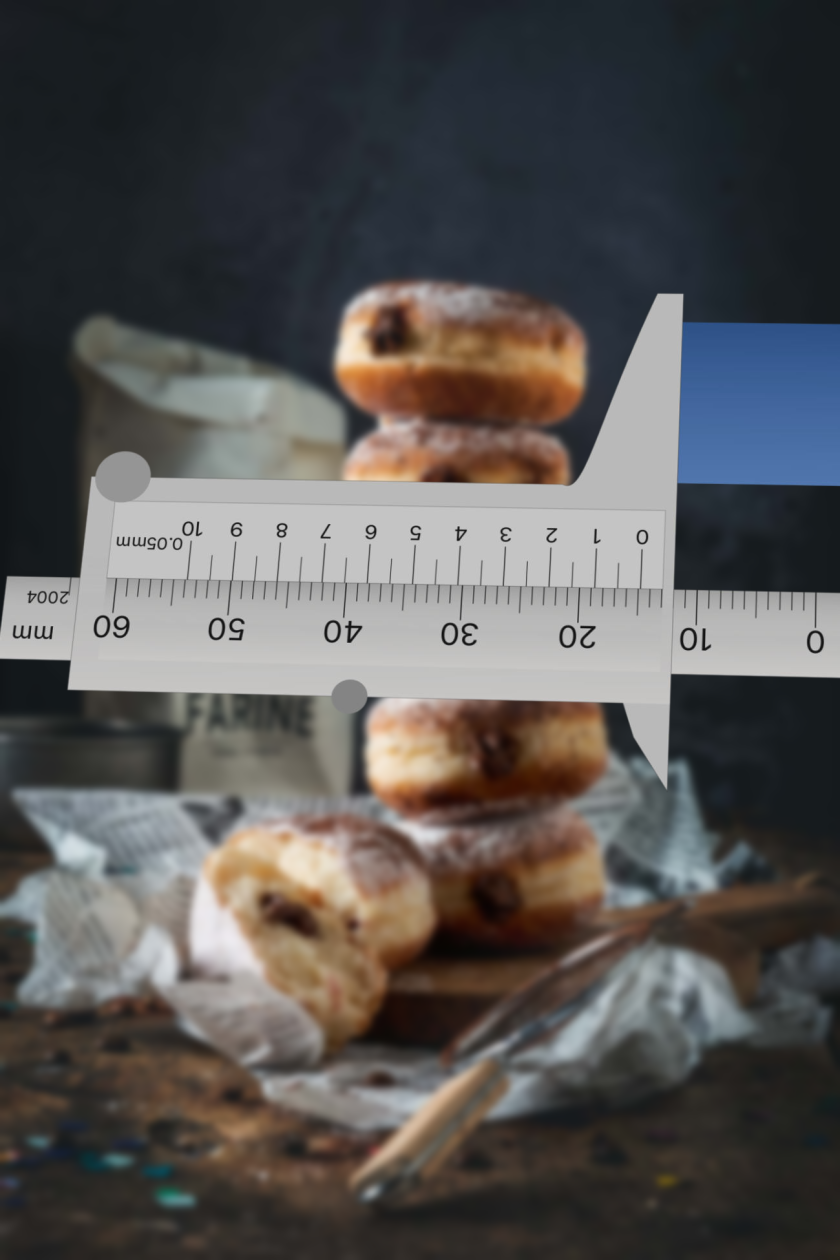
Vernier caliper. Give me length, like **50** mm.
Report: **14.8** mm
